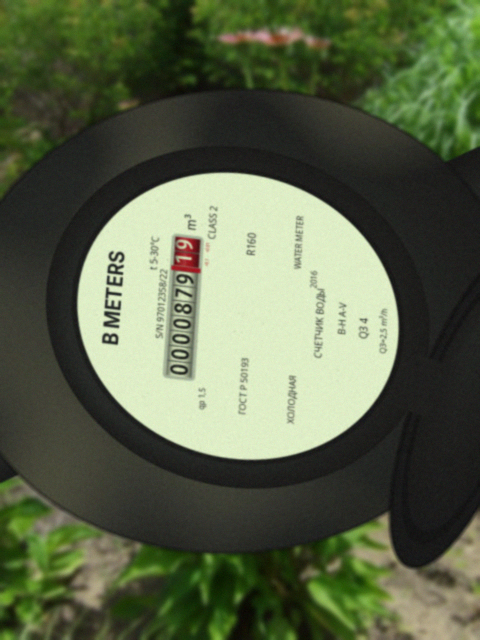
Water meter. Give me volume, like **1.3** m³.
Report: **879.19** m³
